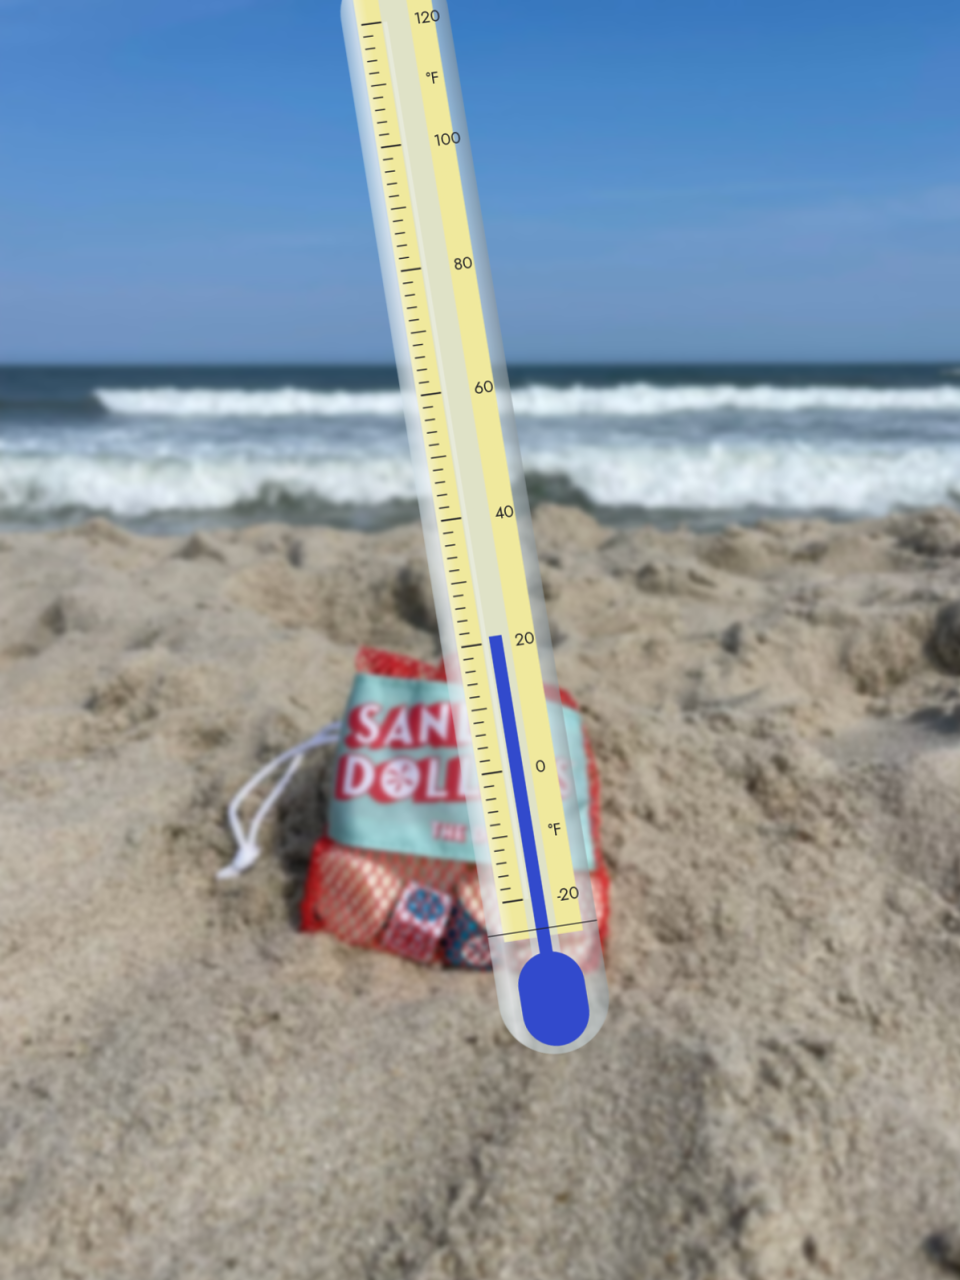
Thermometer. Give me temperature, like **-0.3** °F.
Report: **21** °F
